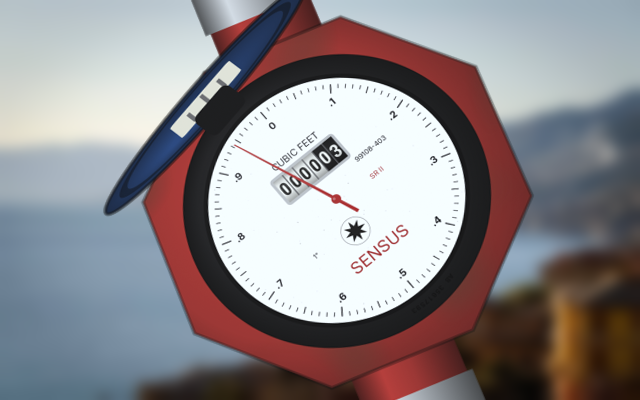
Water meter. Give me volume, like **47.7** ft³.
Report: **2.94** ft³
